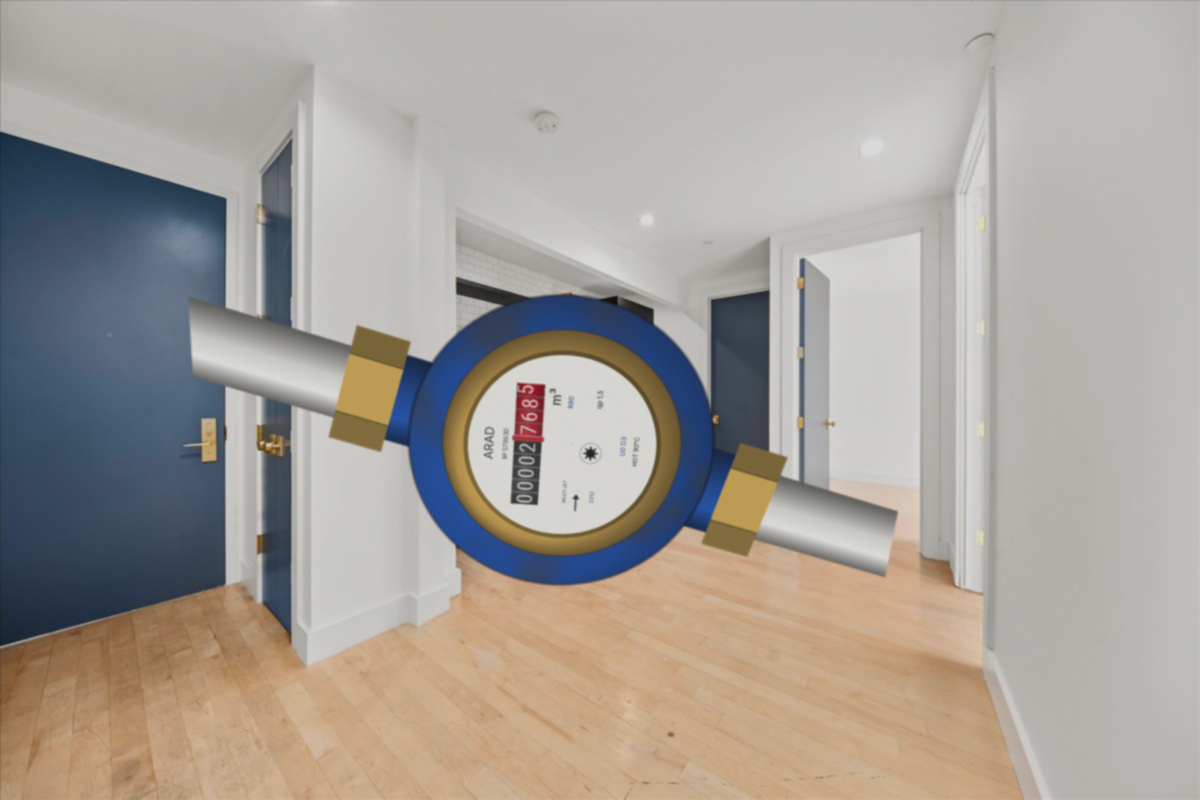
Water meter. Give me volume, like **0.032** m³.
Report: **2.7685** m³
